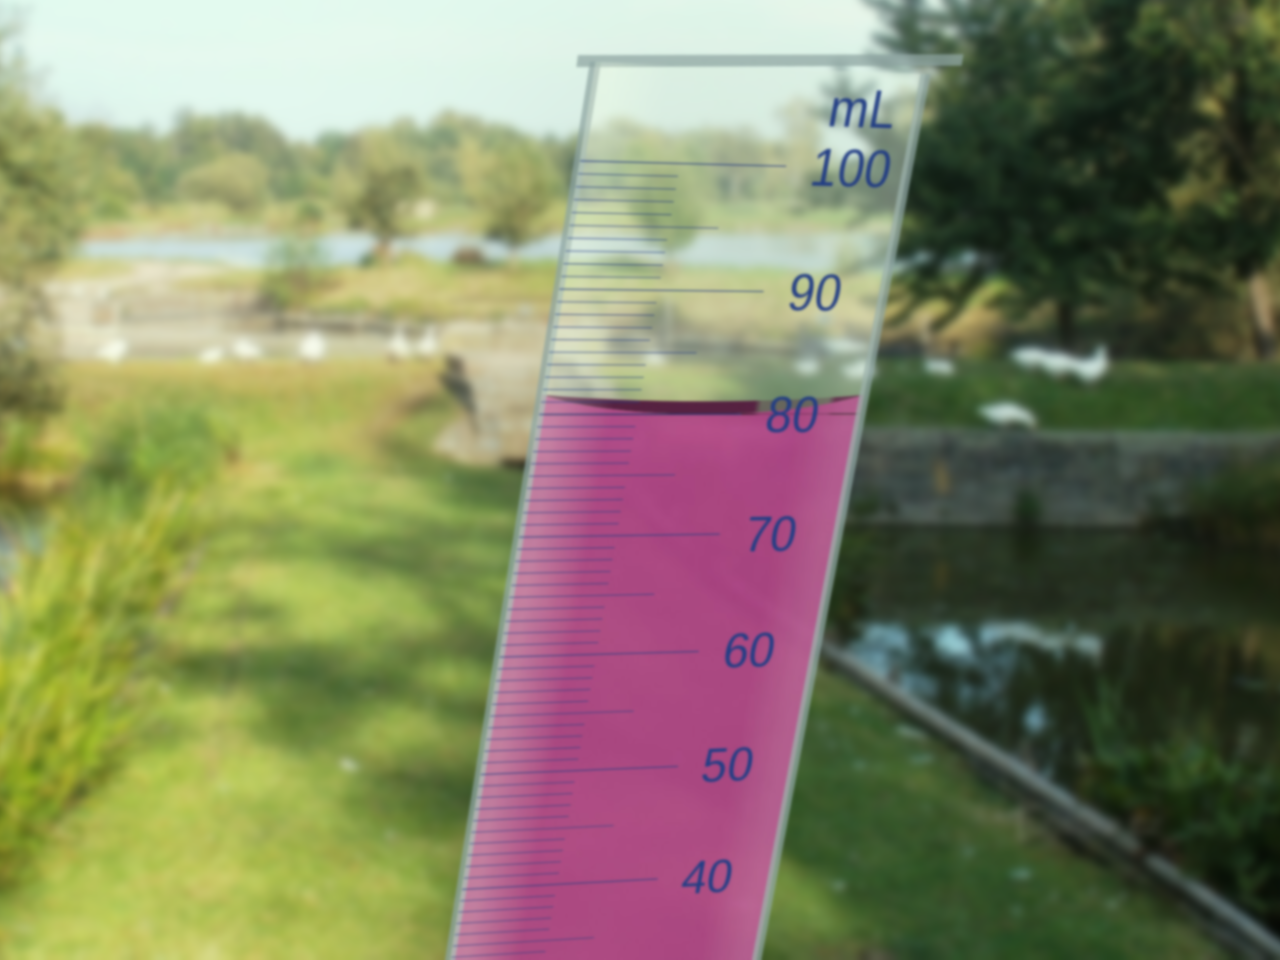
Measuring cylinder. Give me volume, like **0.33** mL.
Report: **80** mL
